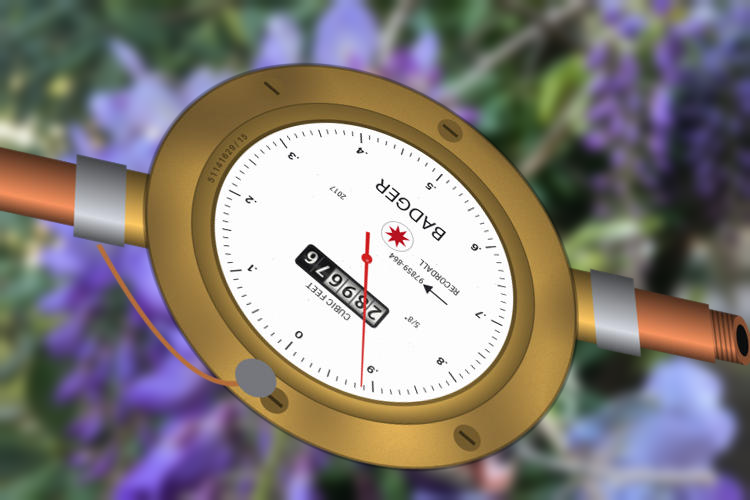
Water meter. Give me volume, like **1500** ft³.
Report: **289675.91** ft³
